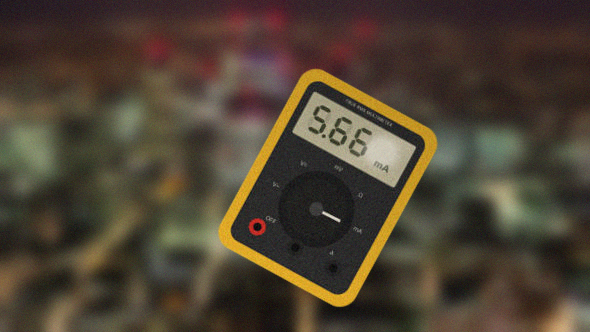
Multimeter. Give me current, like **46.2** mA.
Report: **5.66** mA
